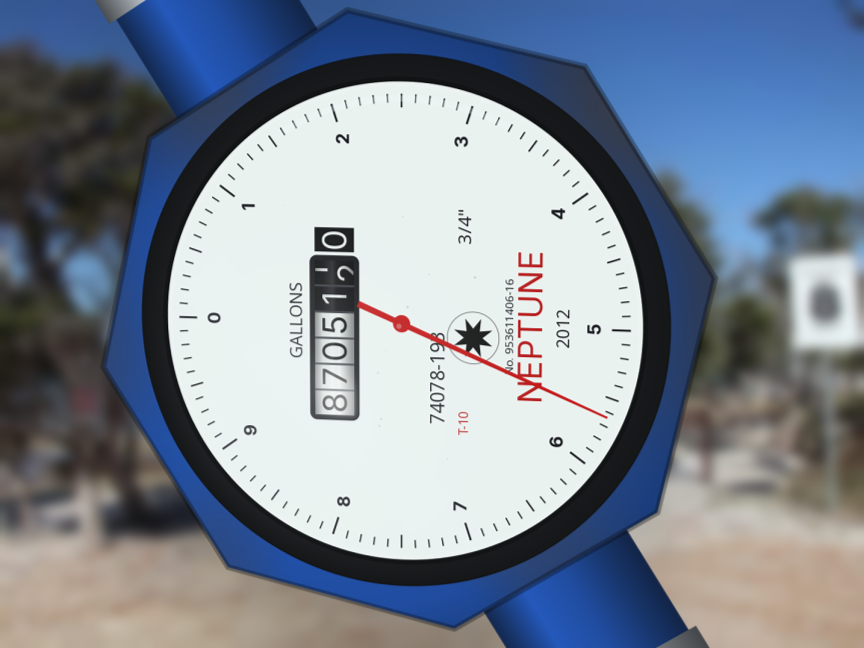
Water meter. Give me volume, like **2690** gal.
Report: **8705115.6** gal
